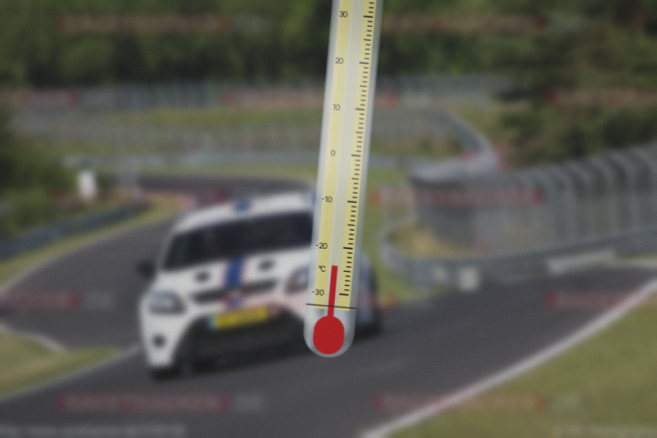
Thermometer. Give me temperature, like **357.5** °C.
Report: **-24** °C
